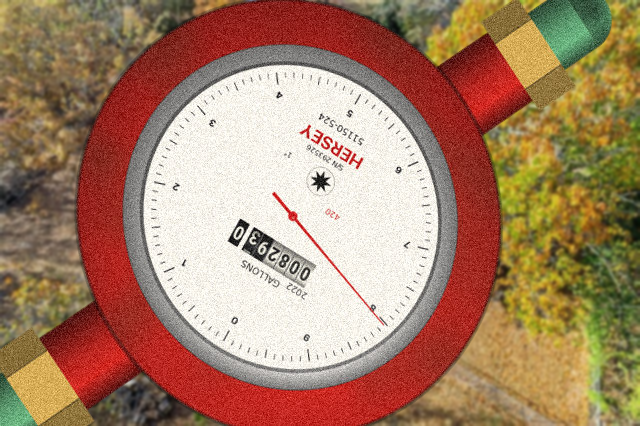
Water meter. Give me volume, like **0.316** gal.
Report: **82928.0** gal
